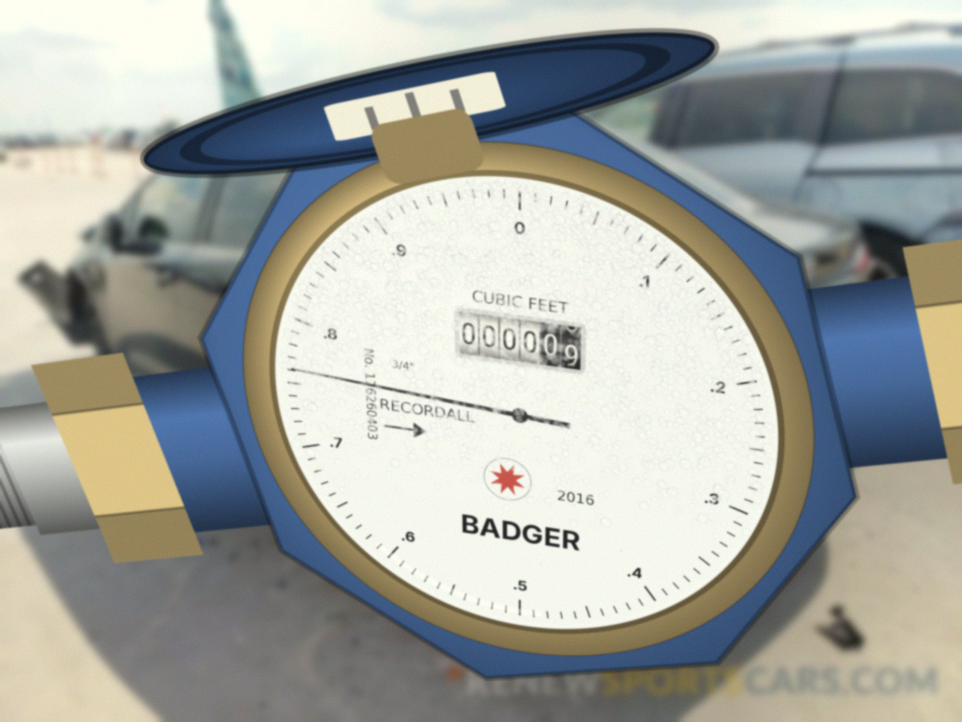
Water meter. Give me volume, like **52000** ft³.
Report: **8.76** ft³
